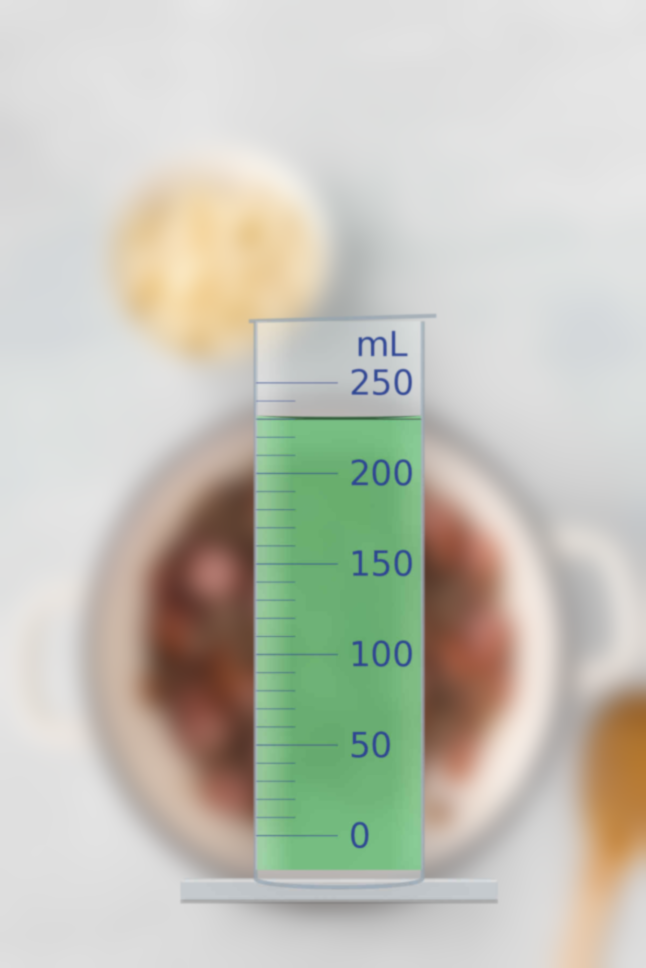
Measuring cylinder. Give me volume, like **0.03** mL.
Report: **230** mL
